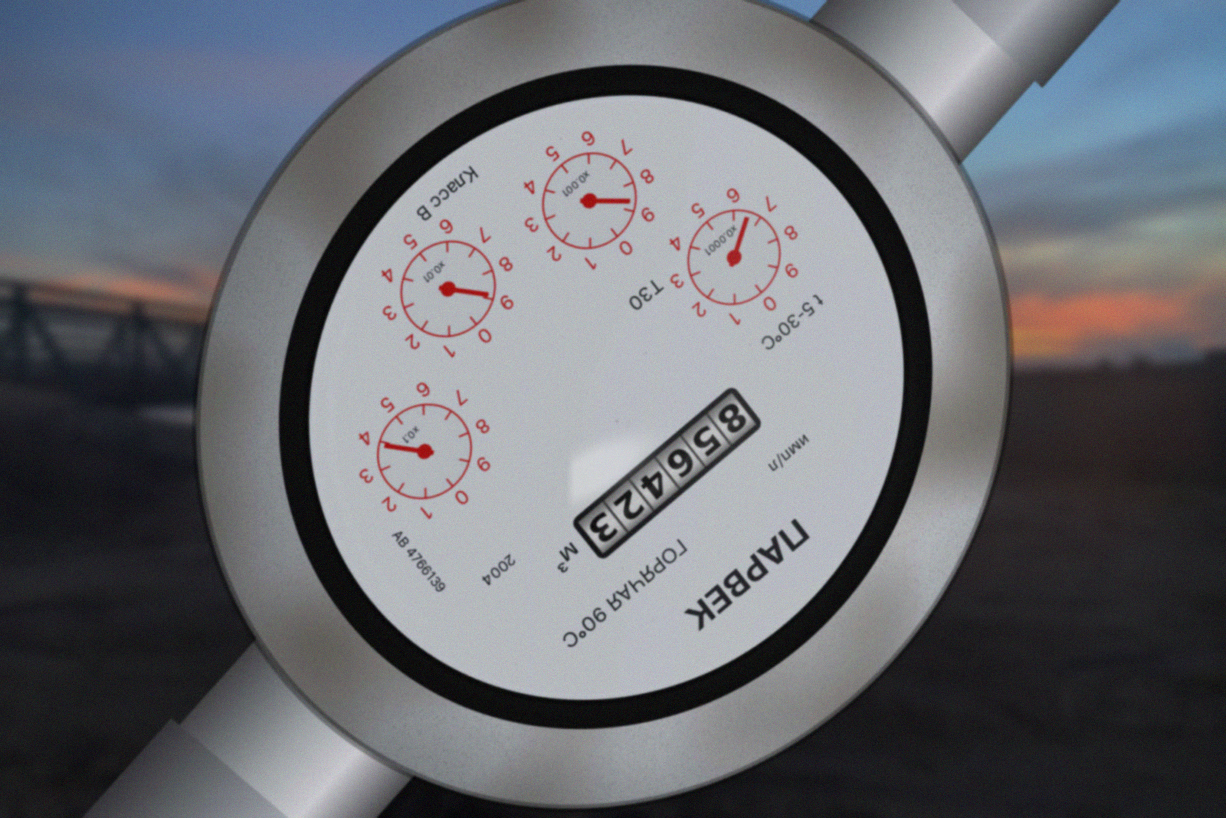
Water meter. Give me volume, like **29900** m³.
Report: **856423.3886** m³
